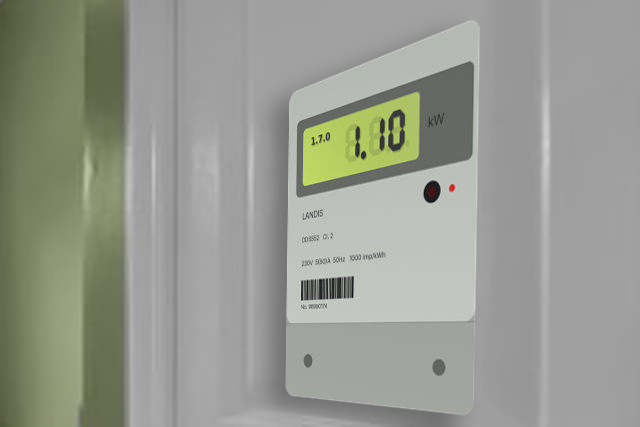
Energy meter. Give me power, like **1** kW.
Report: **1.10** kW
